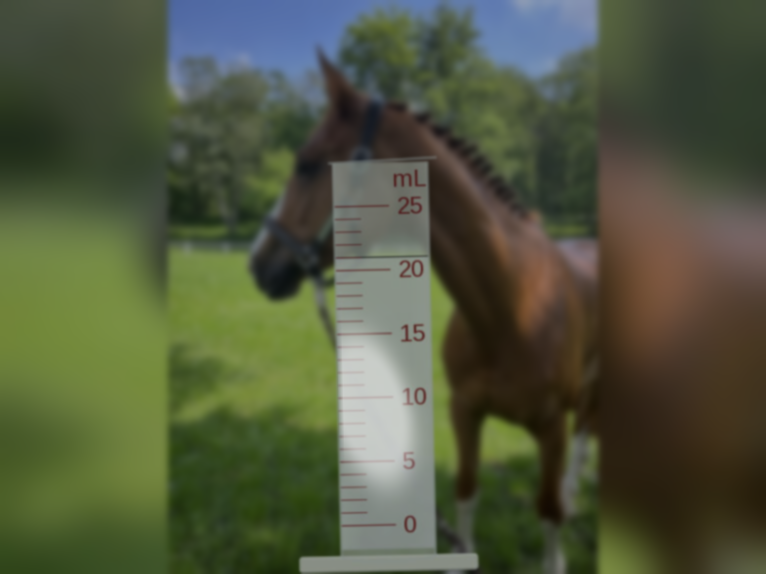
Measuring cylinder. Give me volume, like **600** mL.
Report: **21** mL
